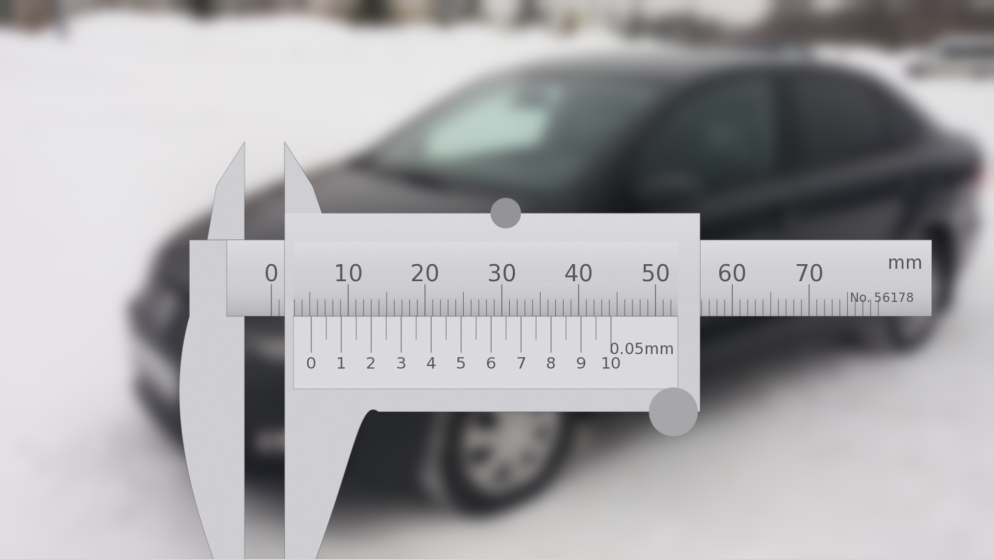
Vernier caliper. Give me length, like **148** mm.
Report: **5.2** mm
